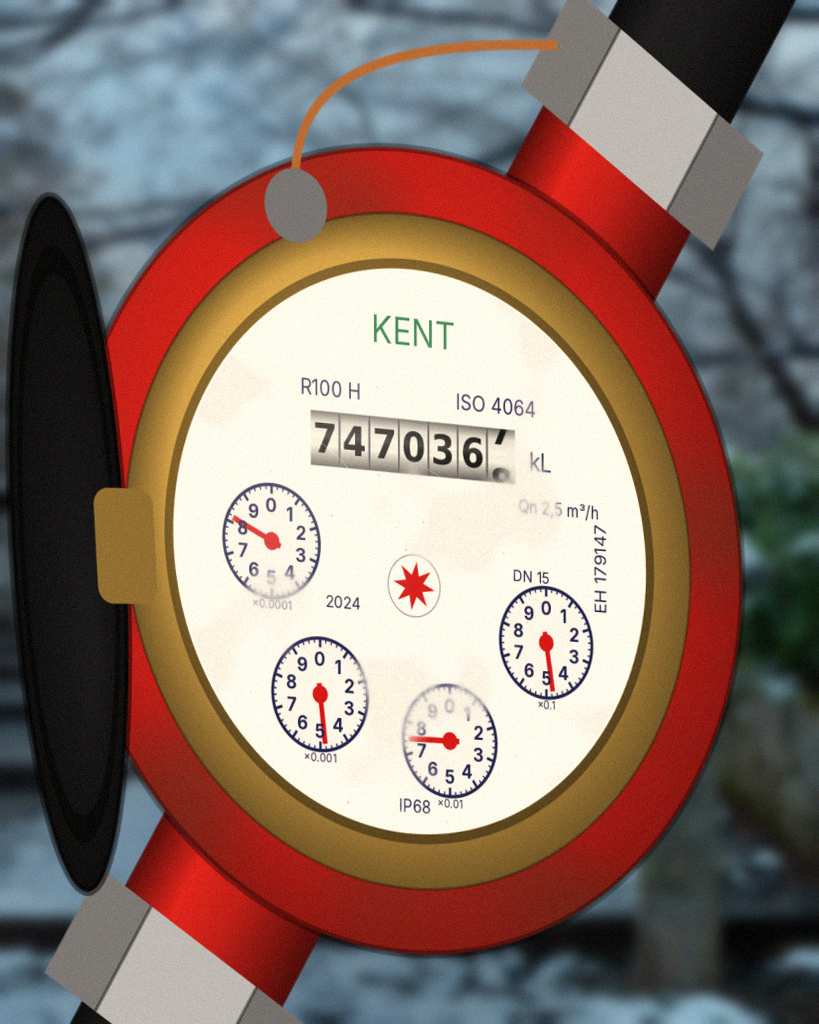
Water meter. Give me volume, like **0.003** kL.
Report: **7470367.4748** kL
